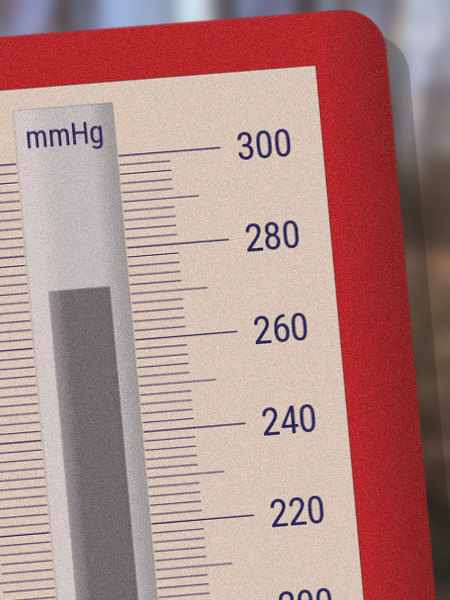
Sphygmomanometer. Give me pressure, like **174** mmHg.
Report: **272** mmHg
